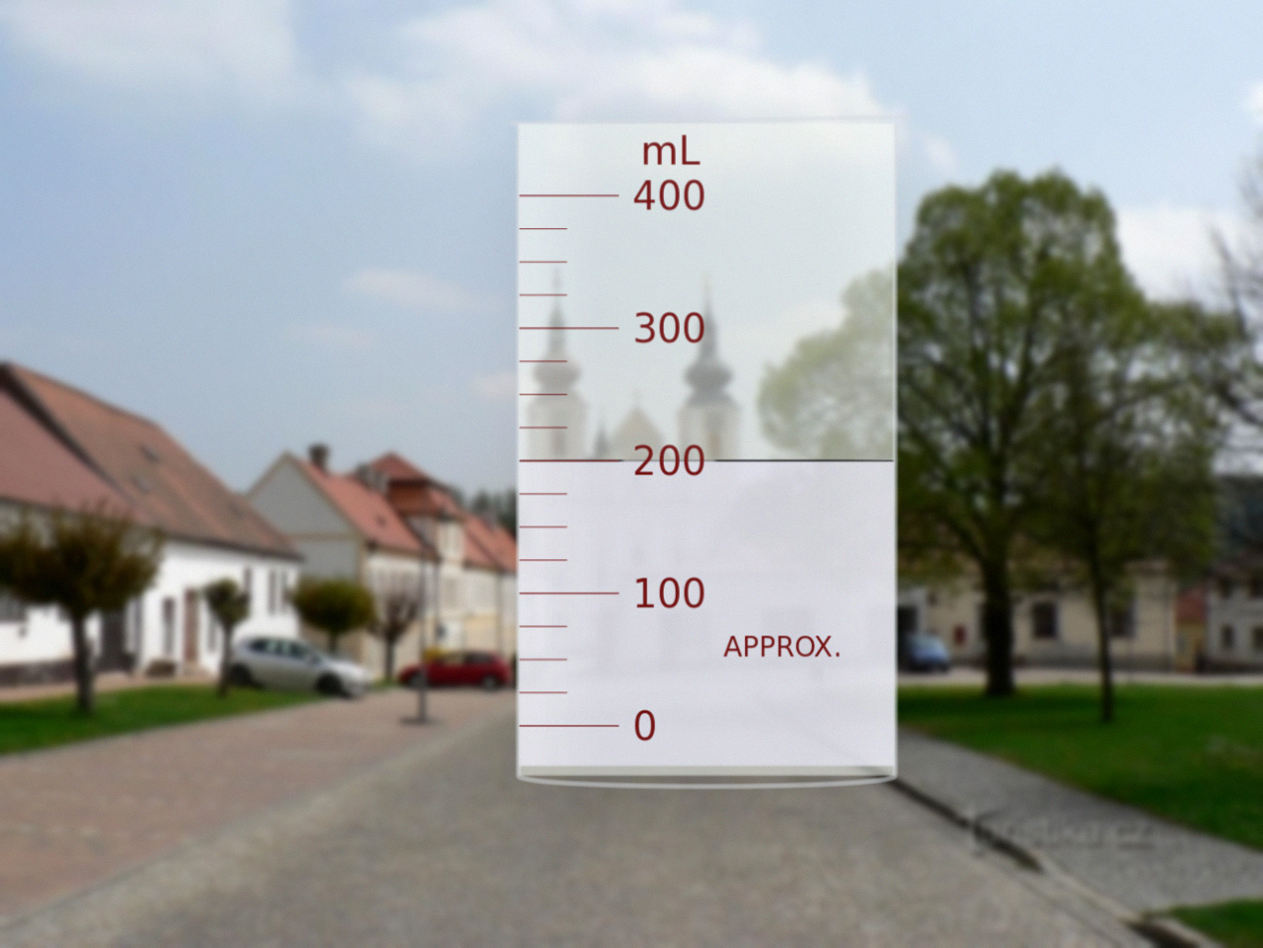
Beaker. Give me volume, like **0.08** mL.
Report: **200** mL
